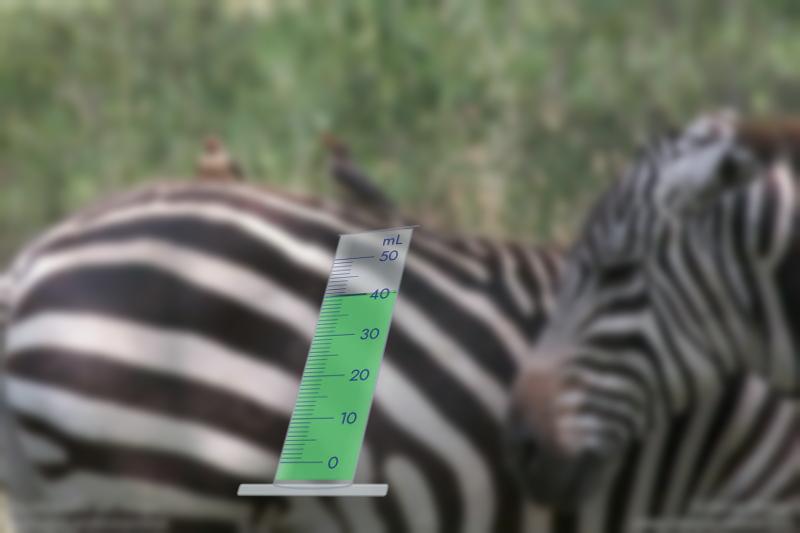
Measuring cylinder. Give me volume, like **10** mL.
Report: **40** mL
